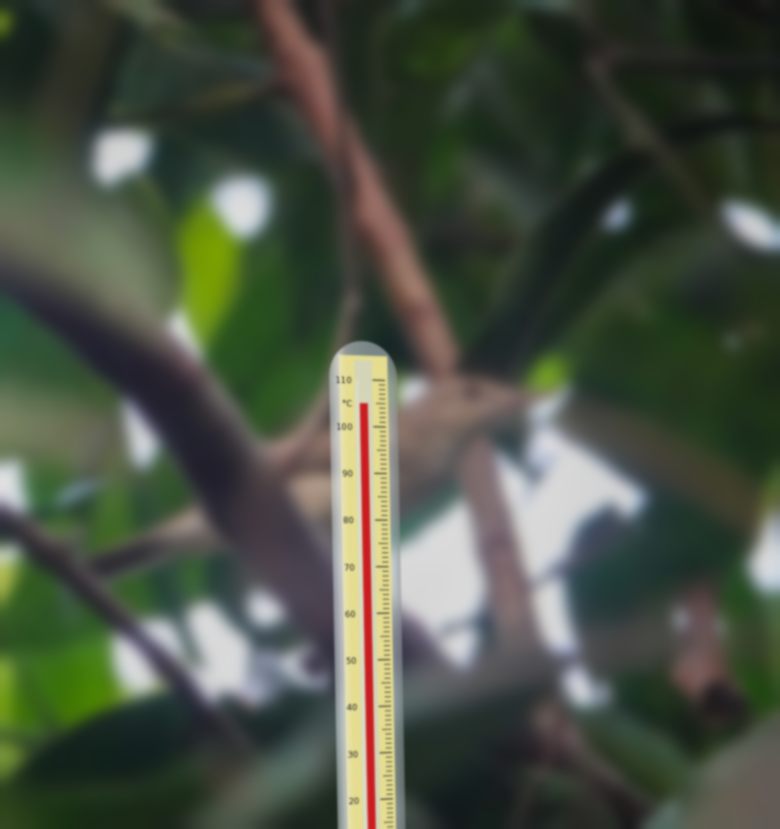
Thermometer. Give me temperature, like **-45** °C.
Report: **105** °C
